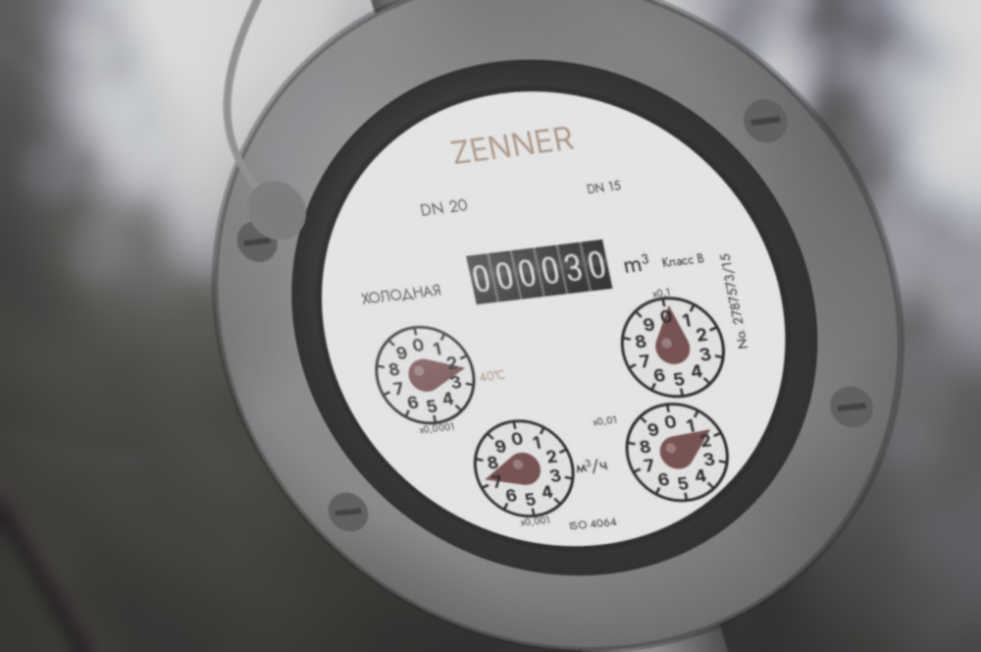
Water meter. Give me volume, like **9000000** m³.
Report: **30.0172** m³
